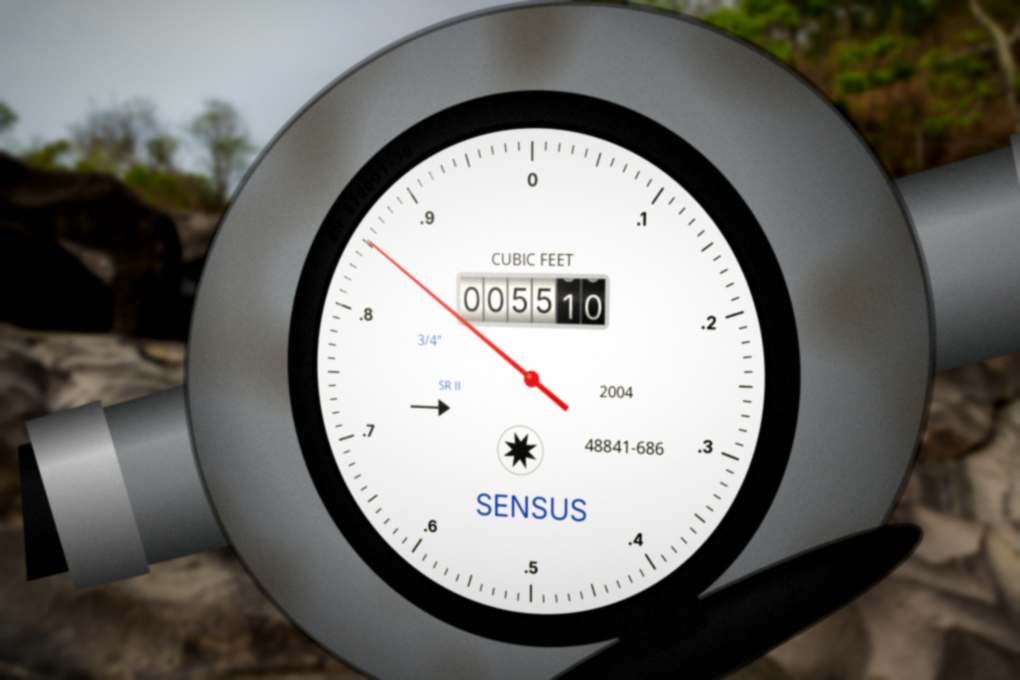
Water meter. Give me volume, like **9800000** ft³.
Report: **5509.85** ft³
